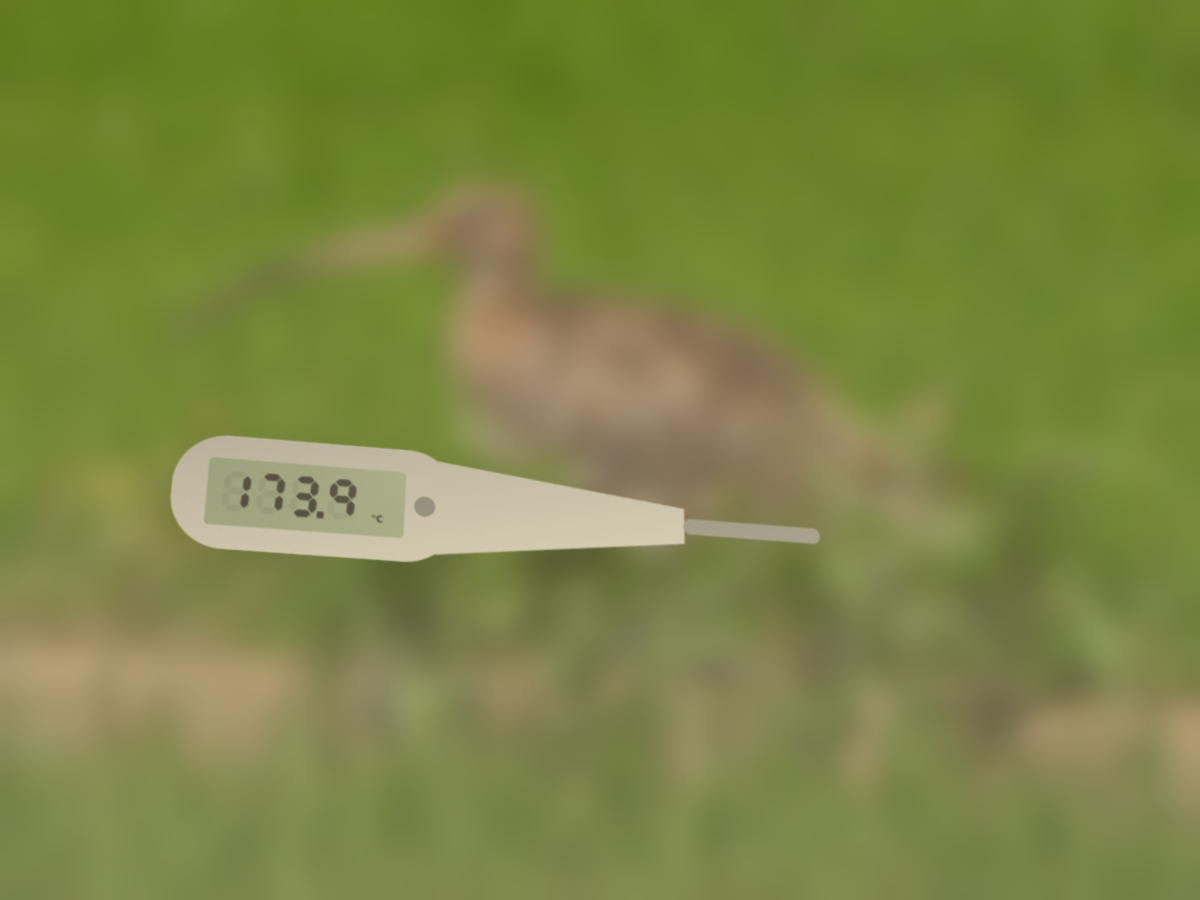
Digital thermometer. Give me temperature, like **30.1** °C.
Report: **173.9** °C
